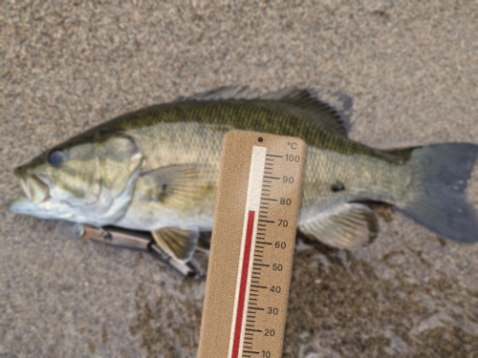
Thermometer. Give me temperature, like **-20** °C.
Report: **74** °C
